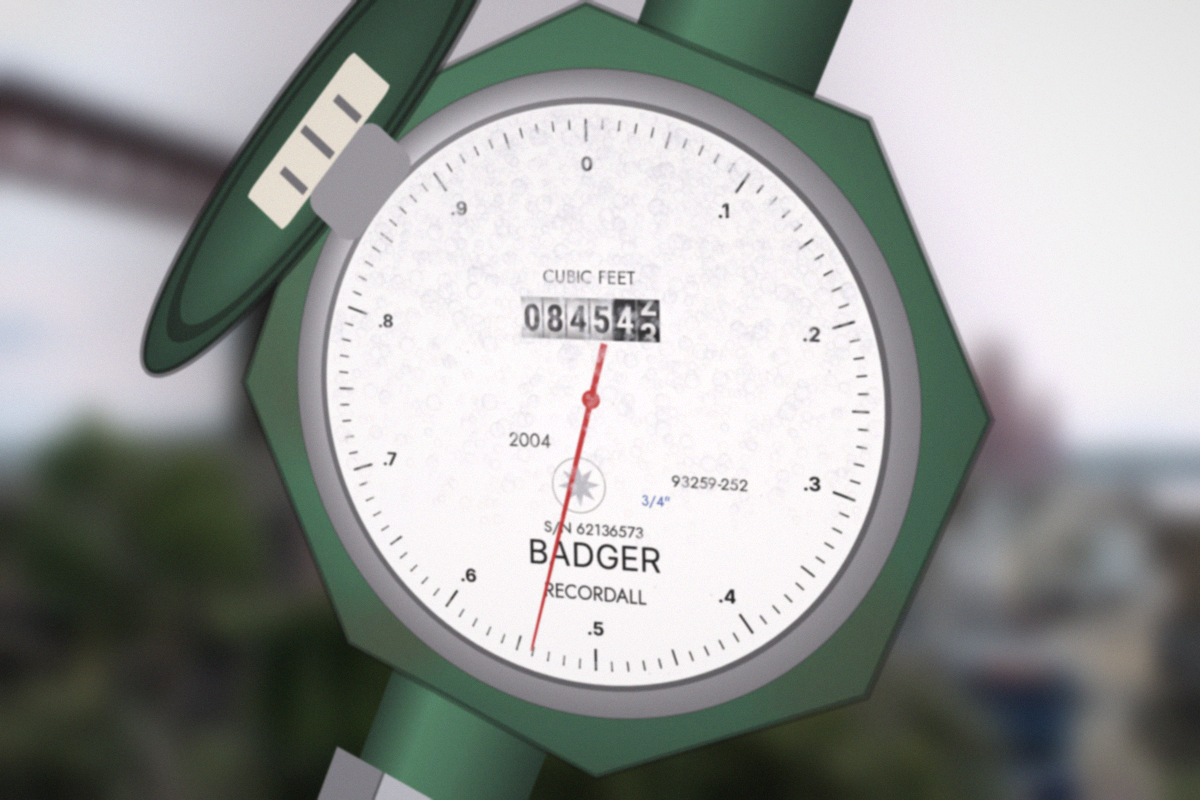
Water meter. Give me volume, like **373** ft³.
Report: **84542.54** ft³
